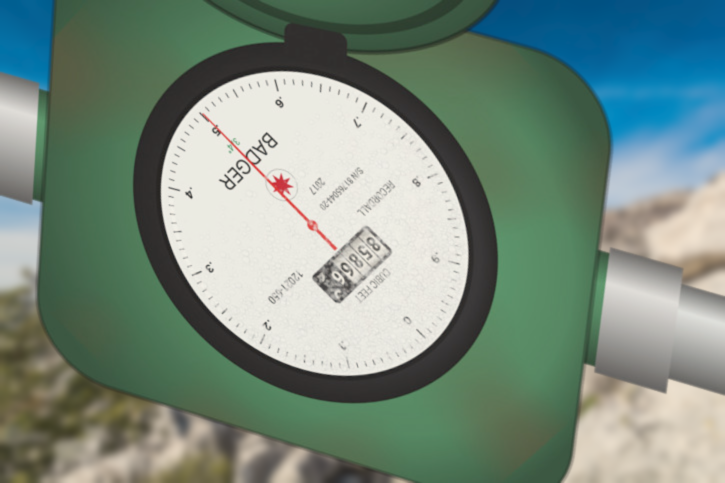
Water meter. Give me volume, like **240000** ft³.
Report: **858665.50** ft³
